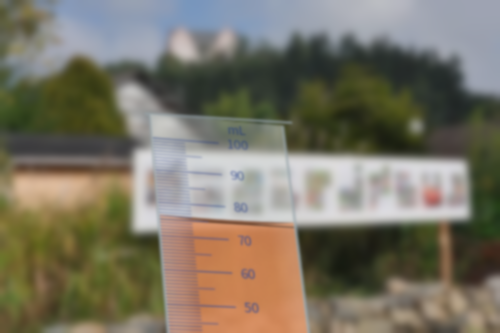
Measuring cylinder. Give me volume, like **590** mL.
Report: **75** mL
